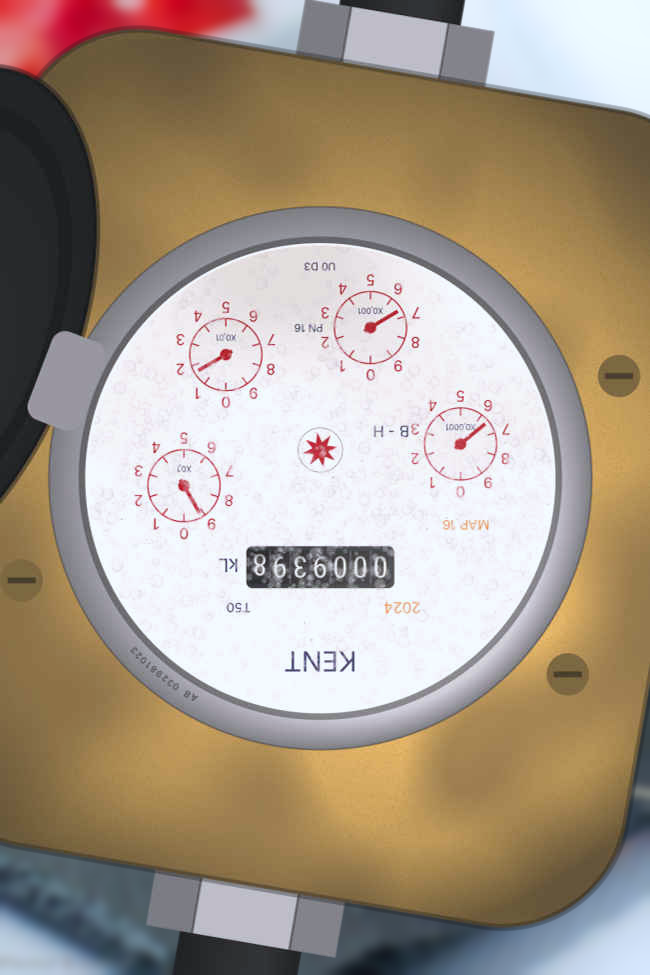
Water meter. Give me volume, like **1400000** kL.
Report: **9397.9166** kL
